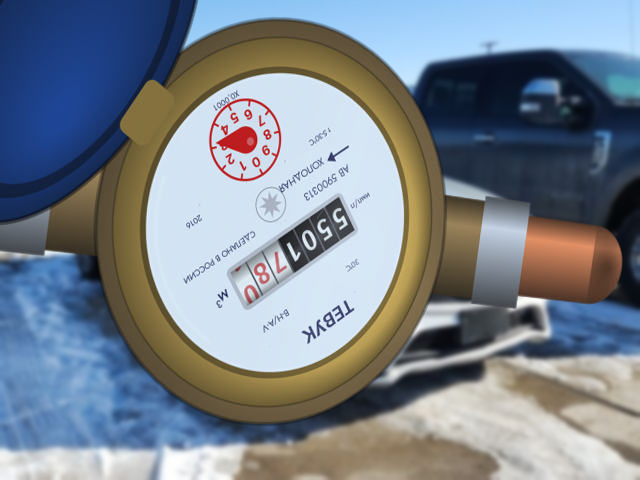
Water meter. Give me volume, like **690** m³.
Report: **5501.7803** m³
